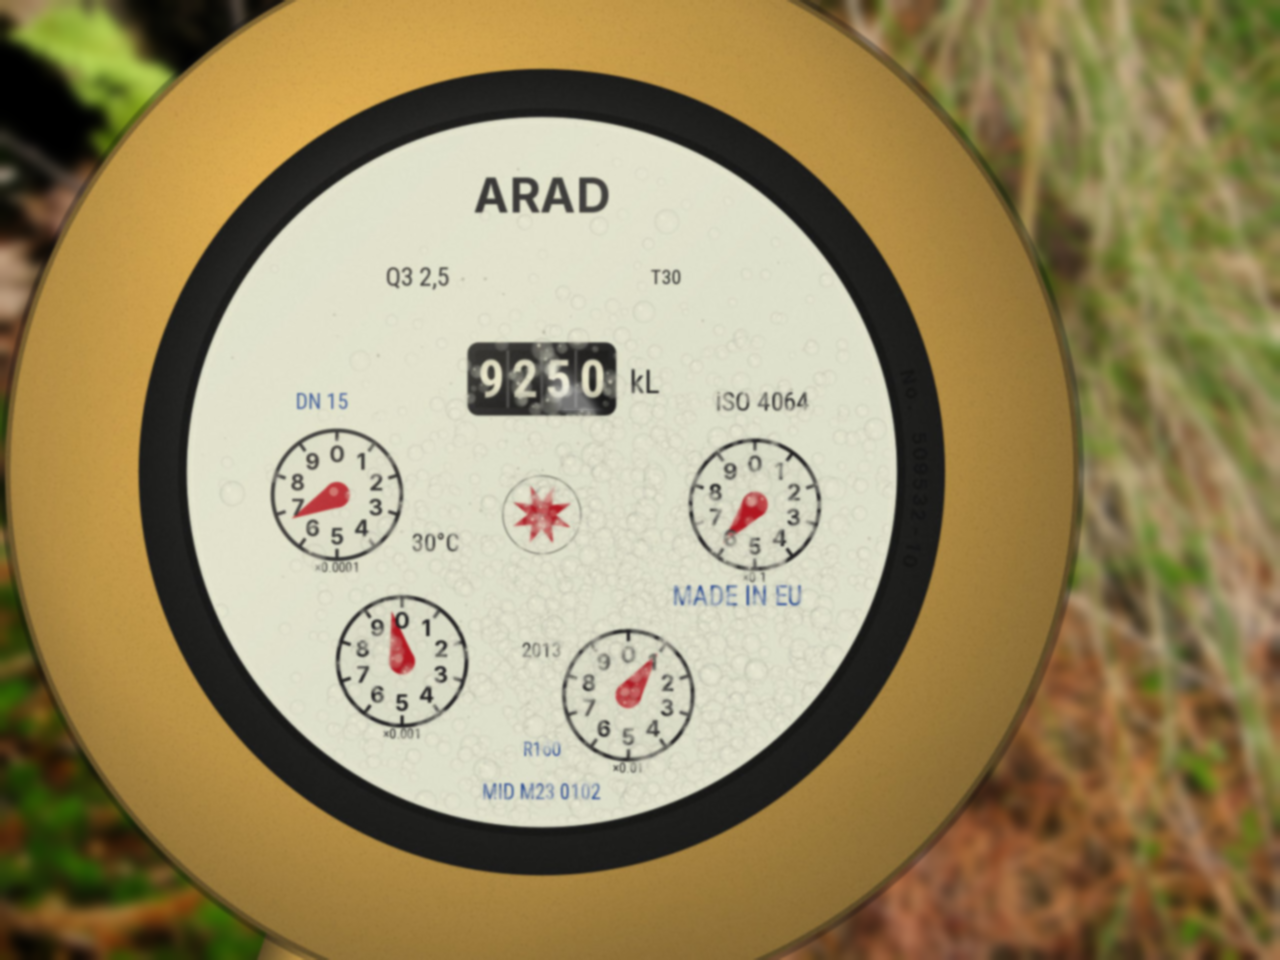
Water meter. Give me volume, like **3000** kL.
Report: **9250.6096** kL
